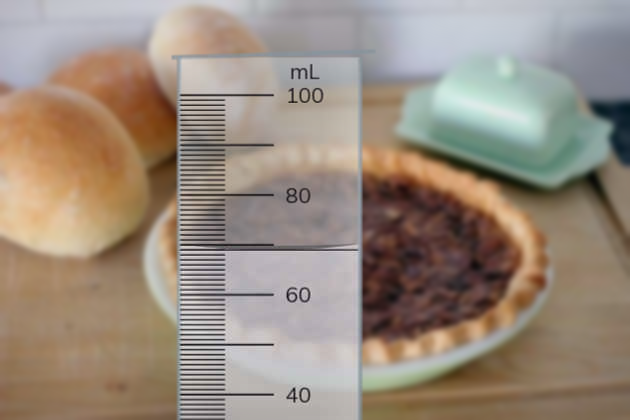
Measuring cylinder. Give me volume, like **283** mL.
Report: **69** mL
